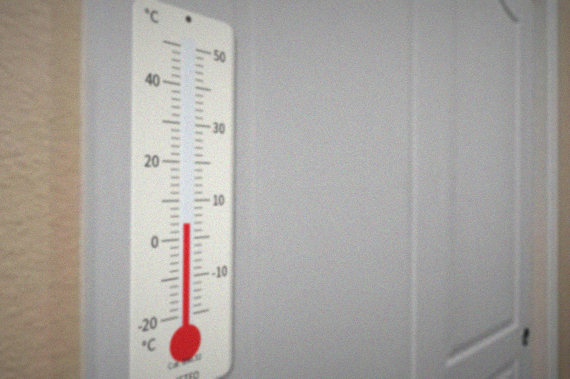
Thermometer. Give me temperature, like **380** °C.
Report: **4** °C
